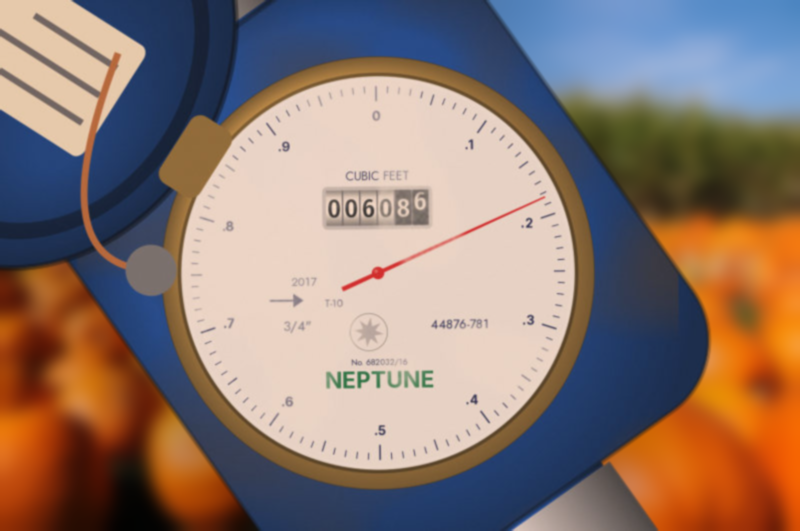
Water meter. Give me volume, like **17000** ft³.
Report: **6086.18** ft³
